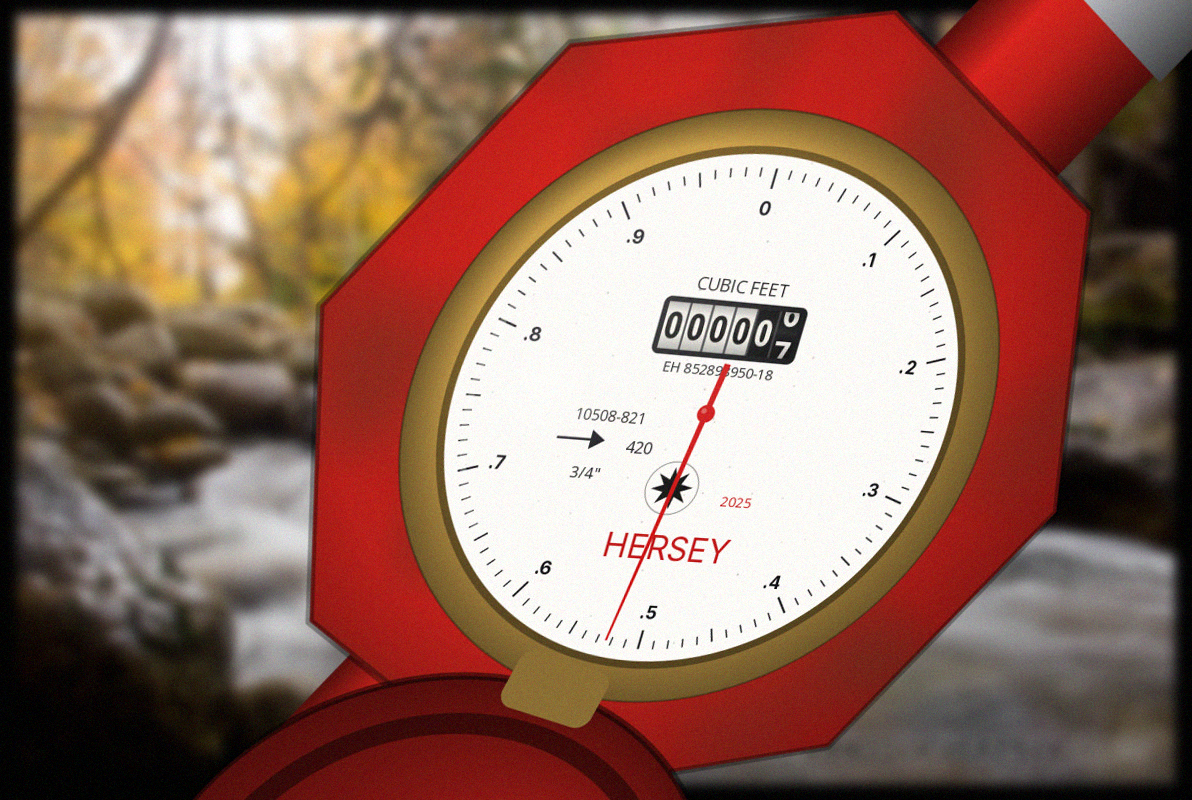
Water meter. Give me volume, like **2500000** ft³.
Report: **6.52** ft³
